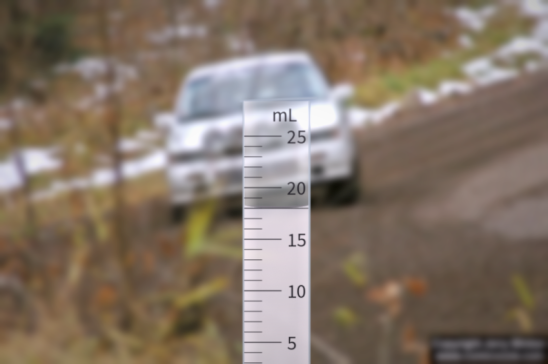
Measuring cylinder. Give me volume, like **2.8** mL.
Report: **18** mL
